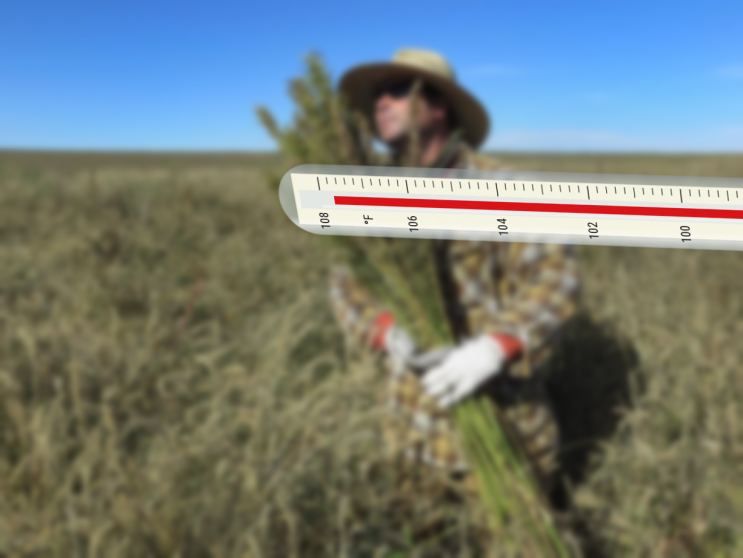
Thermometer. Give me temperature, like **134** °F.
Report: **107.7** °F
